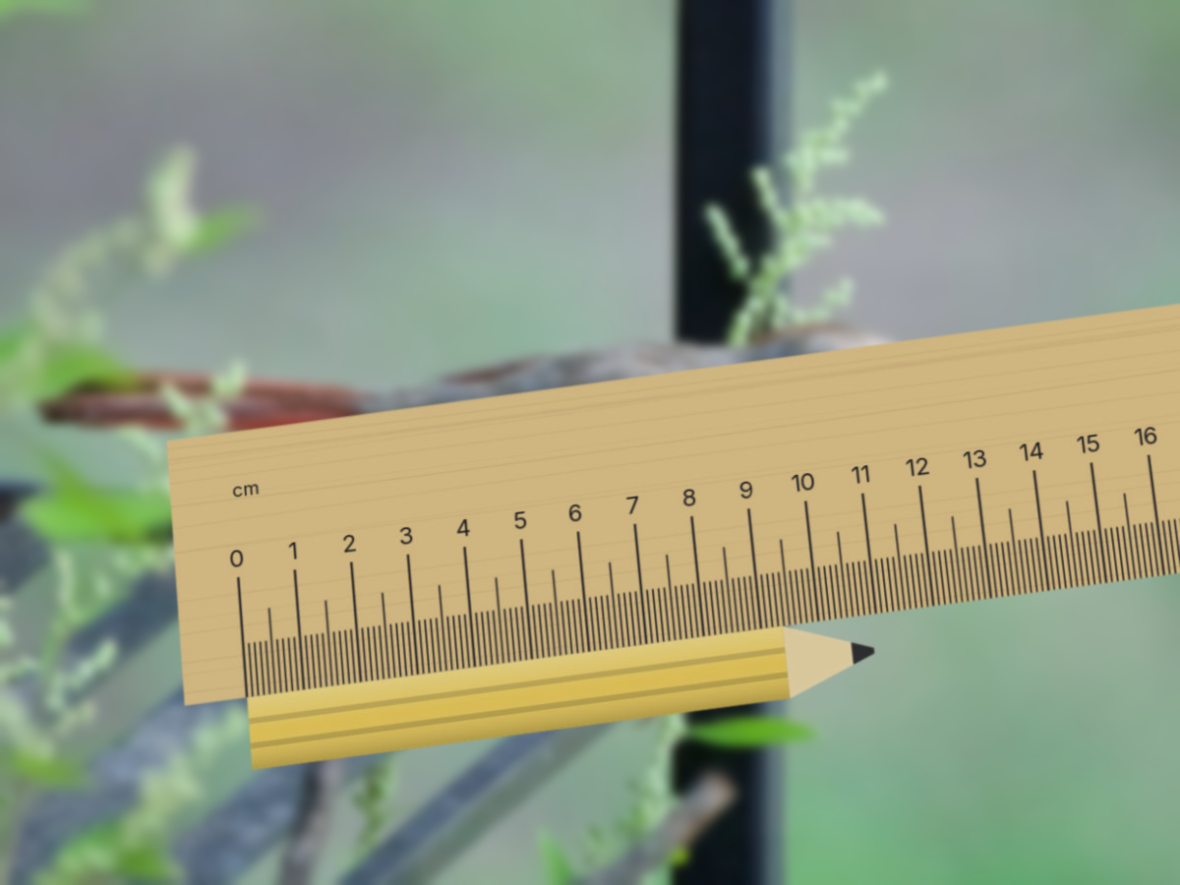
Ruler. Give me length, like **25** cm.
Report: **10.9** cm
